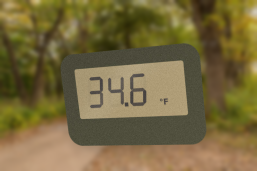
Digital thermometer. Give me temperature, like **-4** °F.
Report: **34.6** °F
